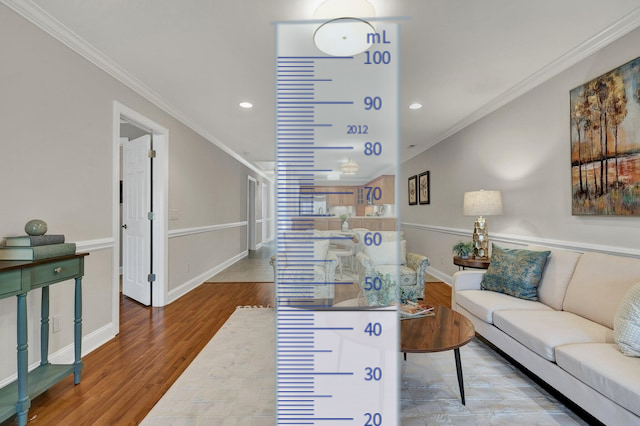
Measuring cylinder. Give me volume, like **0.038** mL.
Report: **44** mL
